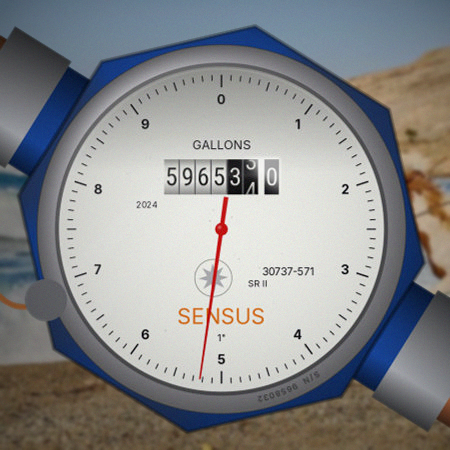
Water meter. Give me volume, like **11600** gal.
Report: **5965335.2** gal
